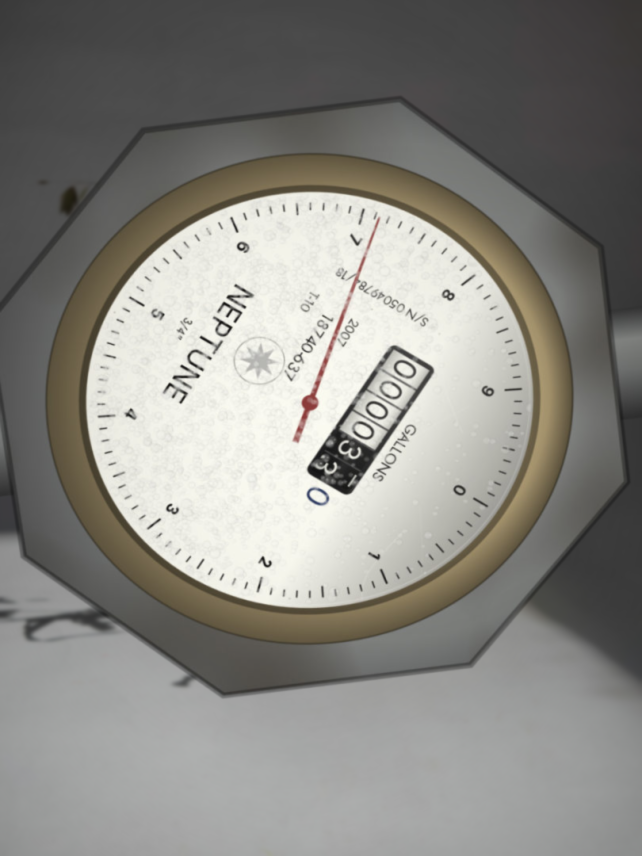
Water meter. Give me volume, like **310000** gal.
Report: **327.1** gal
